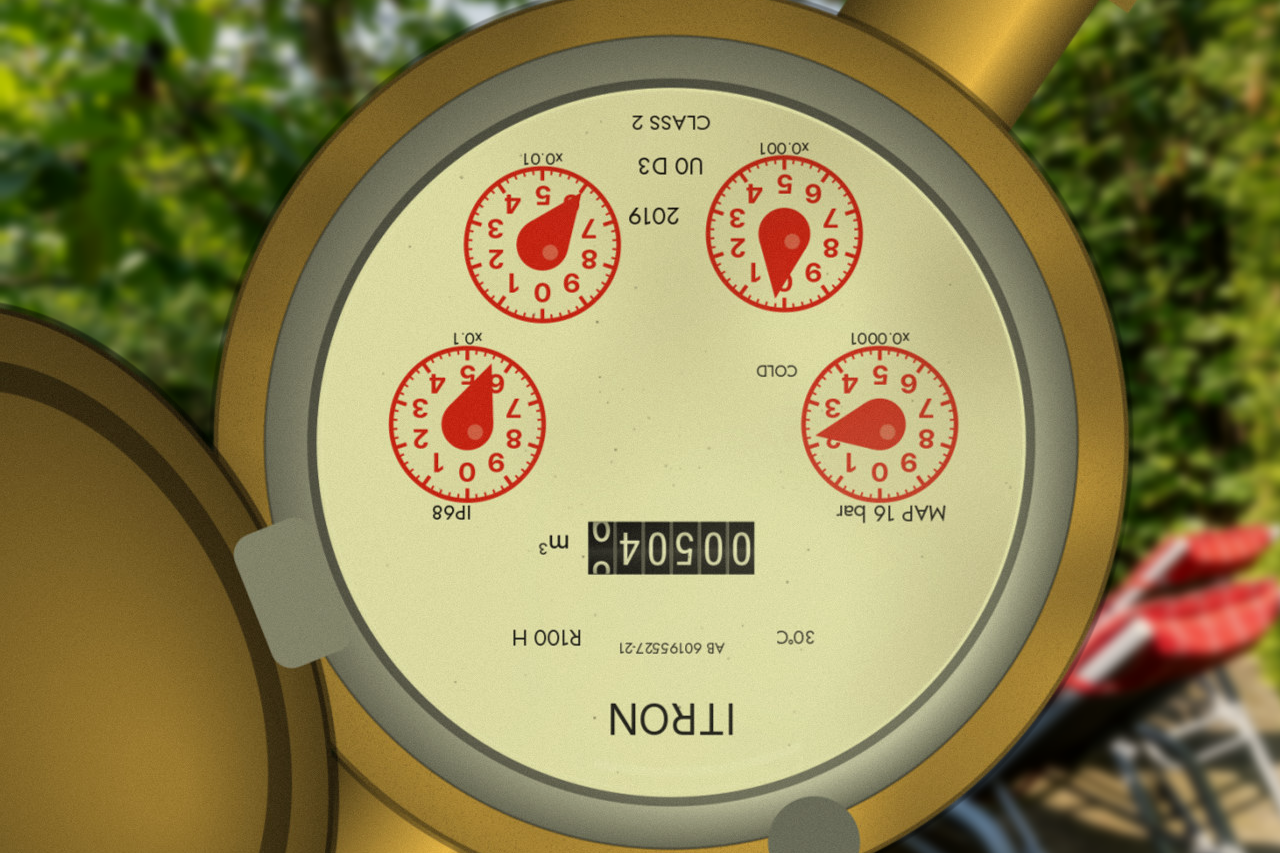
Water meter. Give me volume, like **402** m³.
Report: **5048.5602** m³
